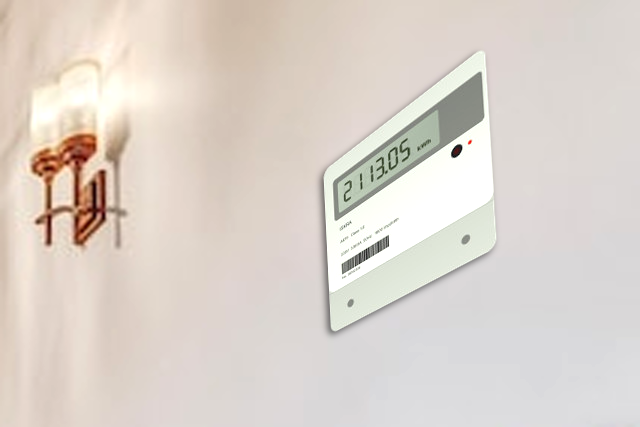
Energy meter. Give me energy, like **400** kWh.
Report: **2113.05** kWh
